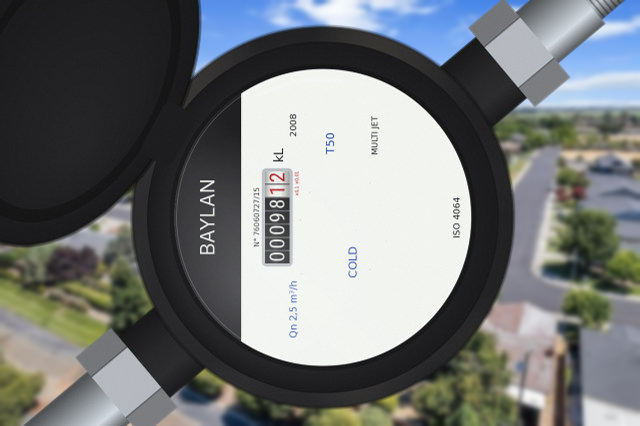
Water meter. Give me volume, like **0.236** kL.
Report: **98.12** kL
